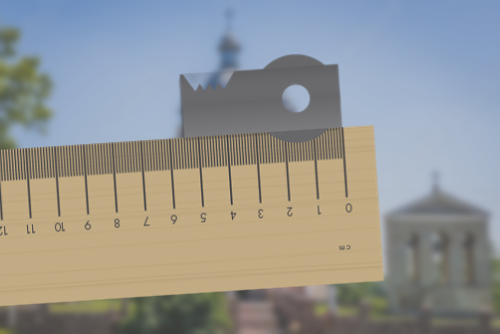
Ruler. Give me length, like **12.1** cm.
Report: **5.5** cm
